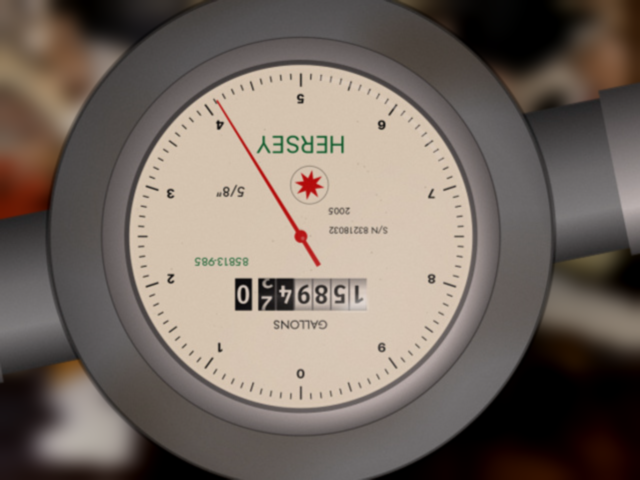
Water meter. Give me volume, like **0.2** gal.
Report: **1589424.1** gal
